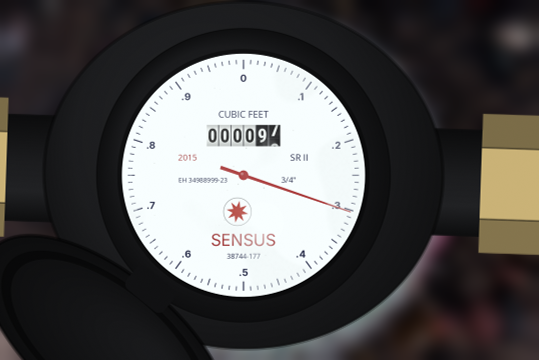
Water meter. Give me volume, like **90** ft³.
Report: **97.30** ft³
